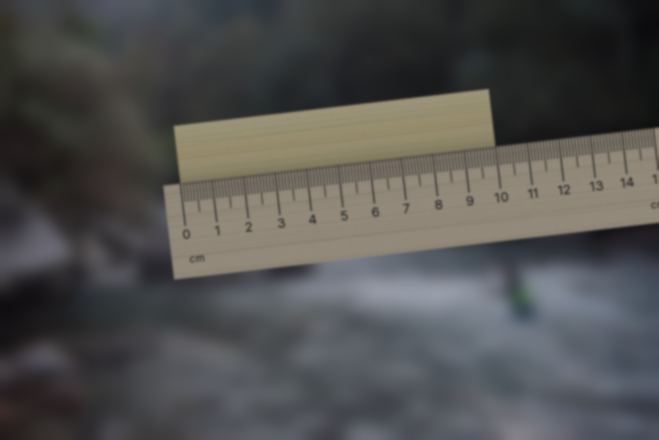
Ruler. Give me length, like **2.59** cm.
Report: **10** cm
